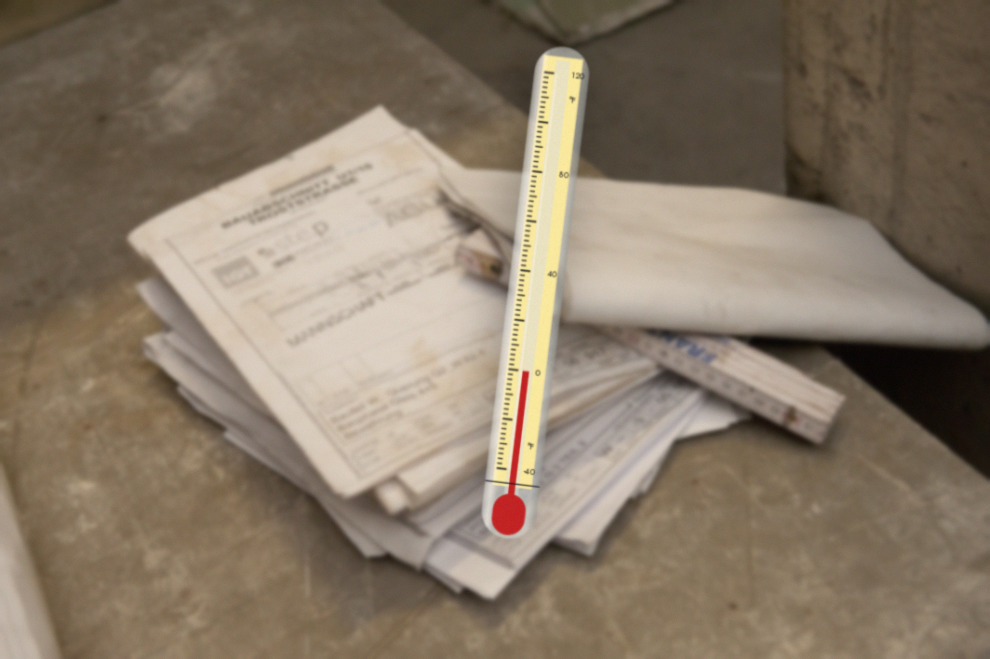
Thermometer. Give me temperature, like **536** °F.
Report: **0** °F
